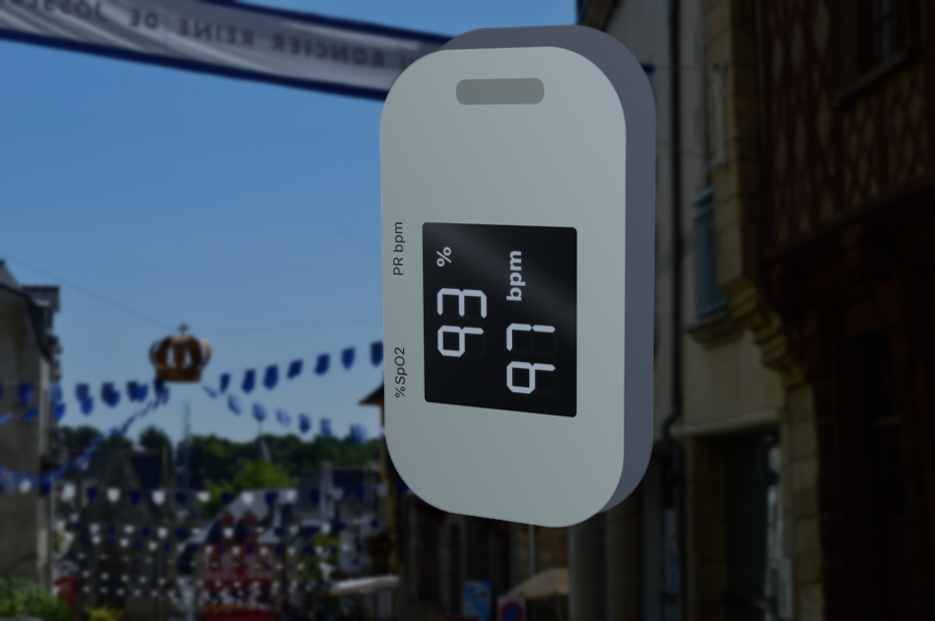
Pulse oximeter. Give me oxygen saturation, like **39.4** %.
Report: **93** %
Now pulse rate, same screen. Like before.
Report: **97** bpm
